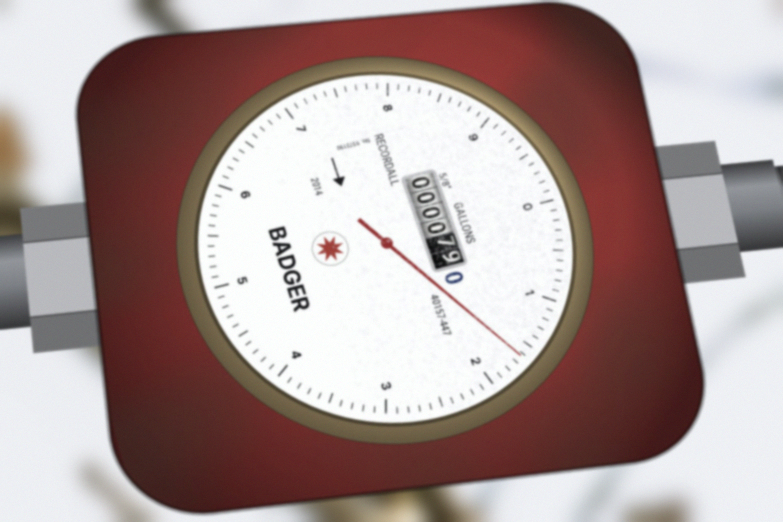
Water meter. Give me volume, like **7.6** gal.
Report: **791.6** gal
